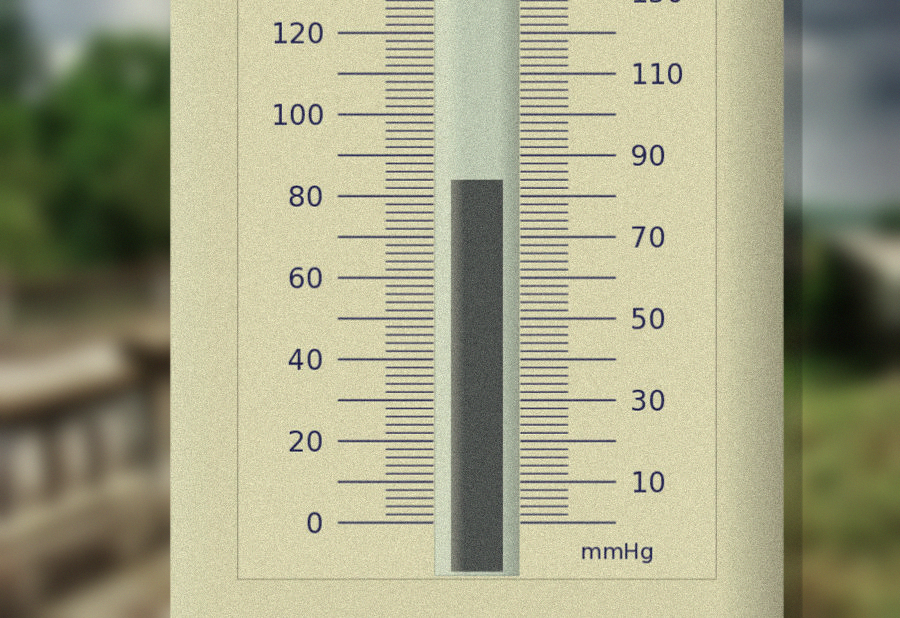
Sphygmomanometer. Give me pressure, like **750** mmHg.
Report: **84** mmHg
